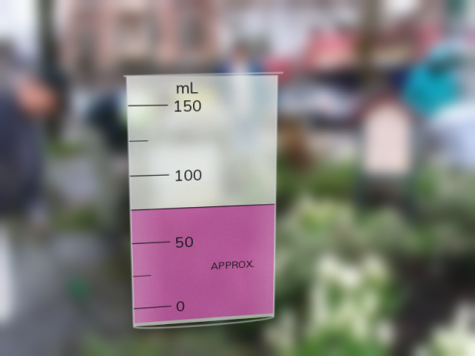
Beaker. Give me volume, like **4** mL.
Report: **75** mL
